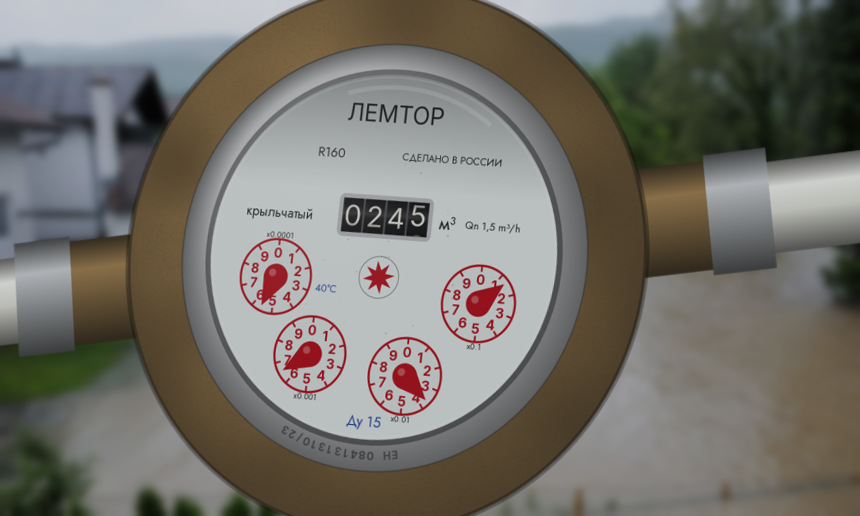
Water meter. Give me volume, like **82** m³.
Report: **245.1365** m³
